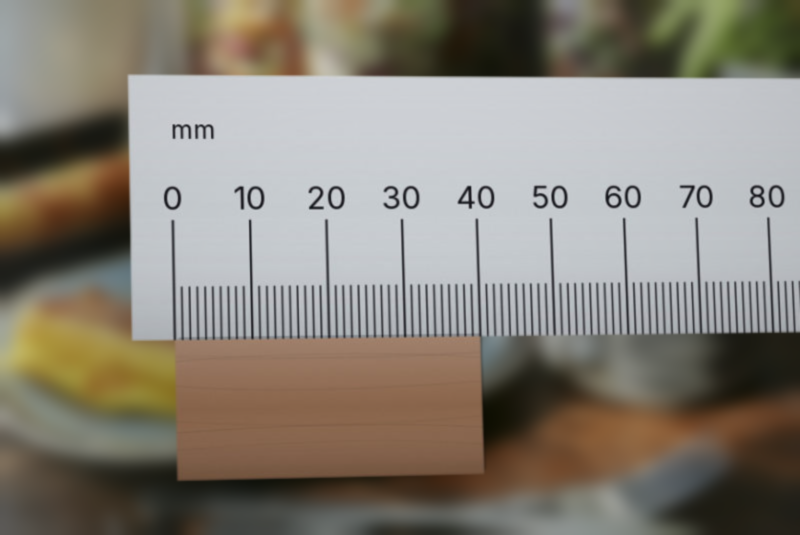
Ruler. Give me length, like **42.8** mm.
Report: **40** mm
